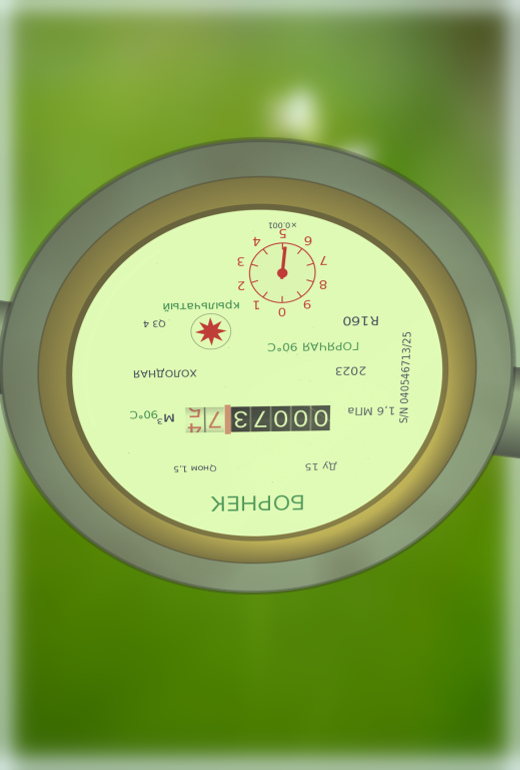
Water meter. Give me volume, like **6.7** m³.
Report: **73.745** m³
